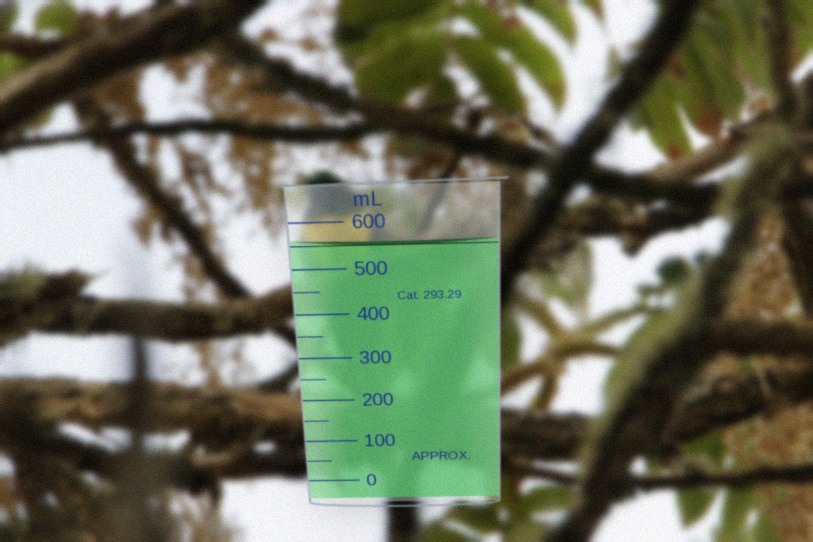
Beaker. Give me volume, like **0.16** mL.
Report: **550** mL
